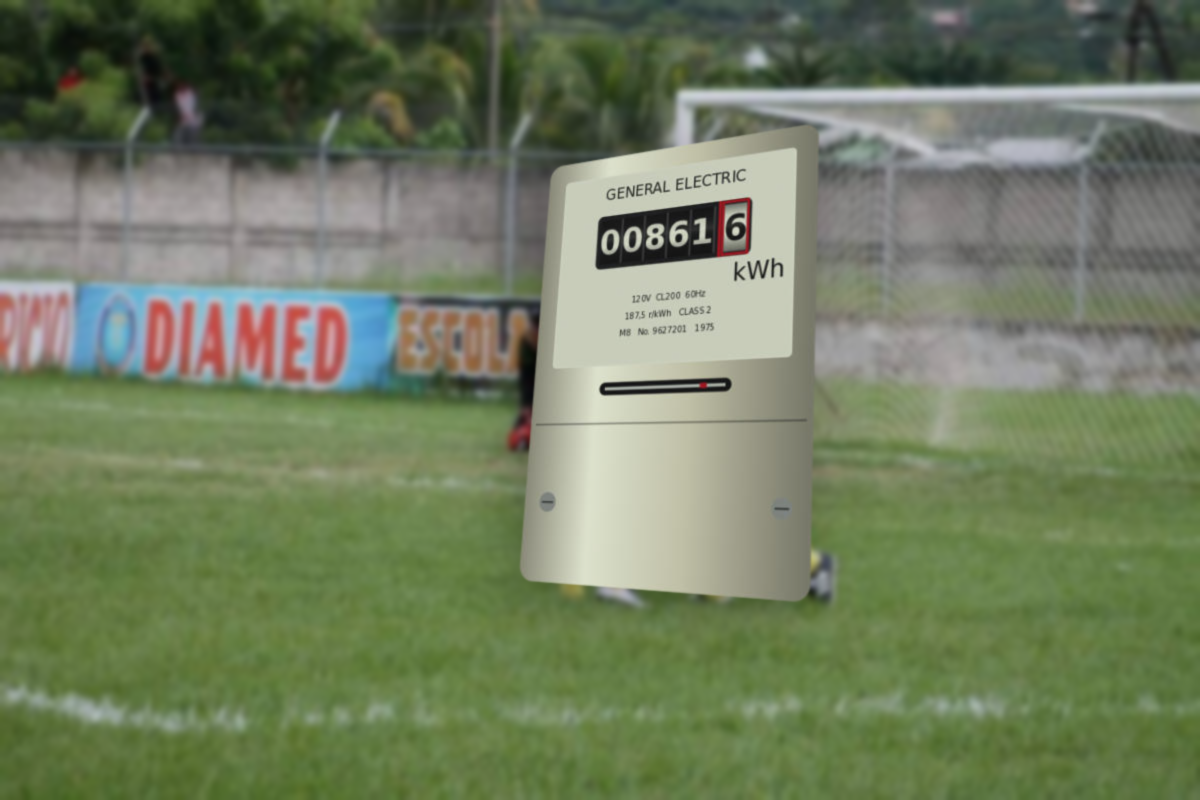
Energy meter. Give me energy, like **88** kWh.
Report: **861.6** kWh
